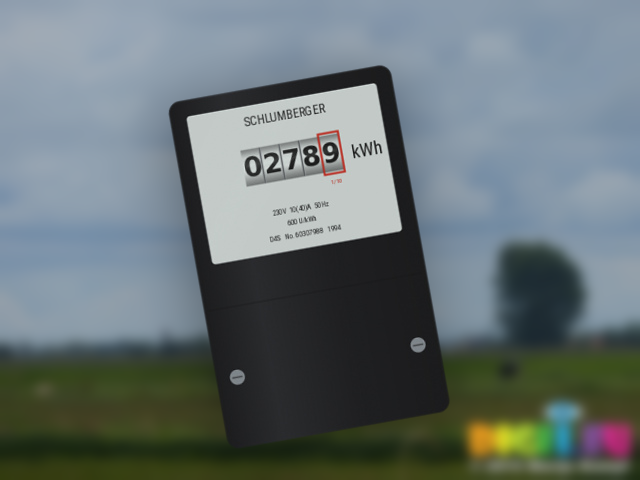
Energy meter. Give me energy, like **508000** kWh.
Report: **278.9** kWh
